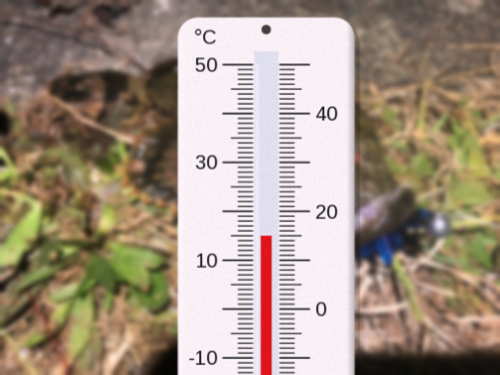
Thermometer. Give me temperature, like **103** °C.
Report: **15** °C
